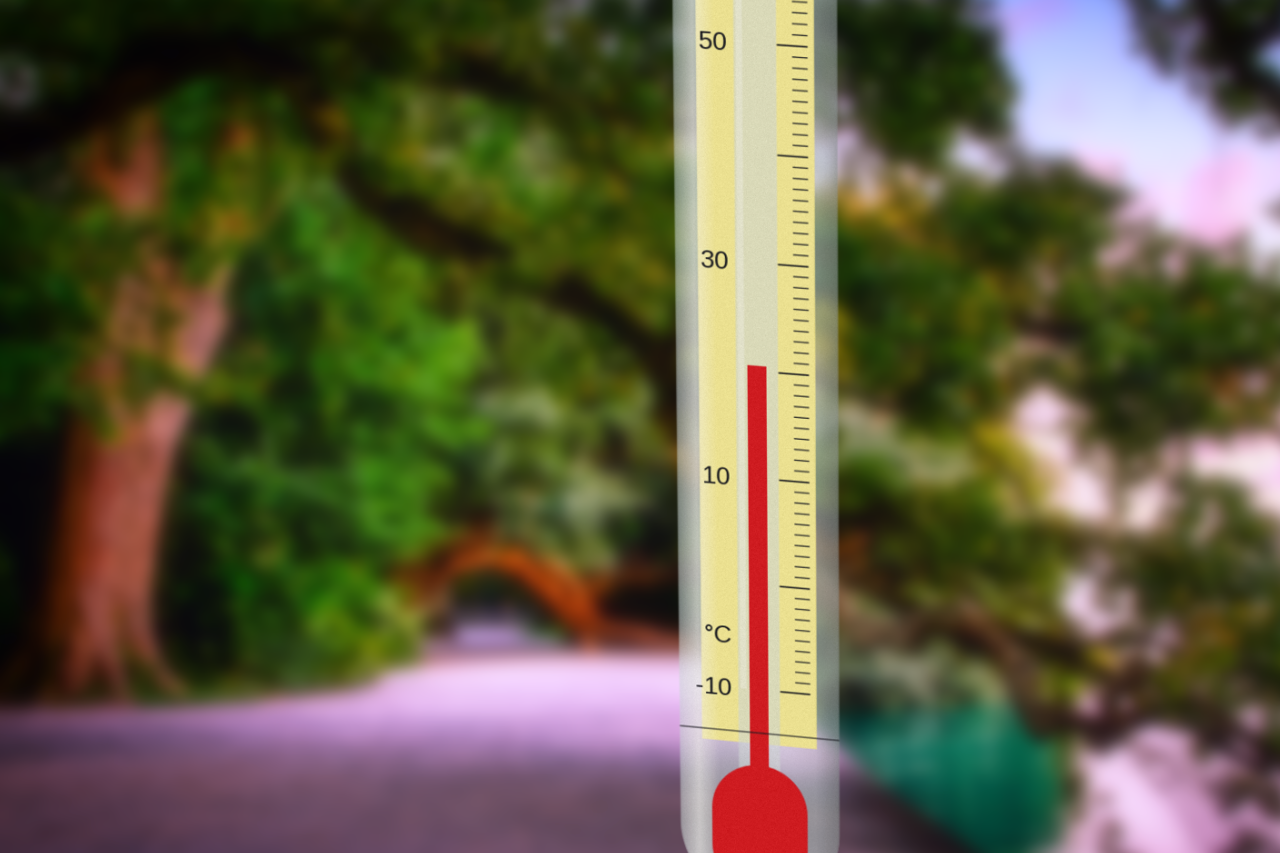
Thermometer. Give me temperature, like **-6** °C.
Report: **20.5** °C
